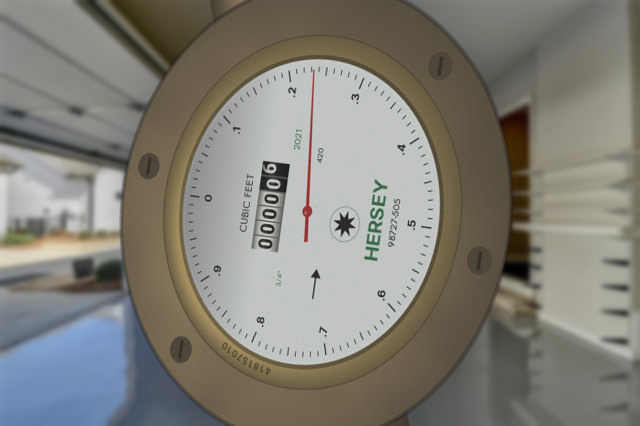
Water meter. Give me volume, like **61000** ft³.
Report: **6.23** ft³
